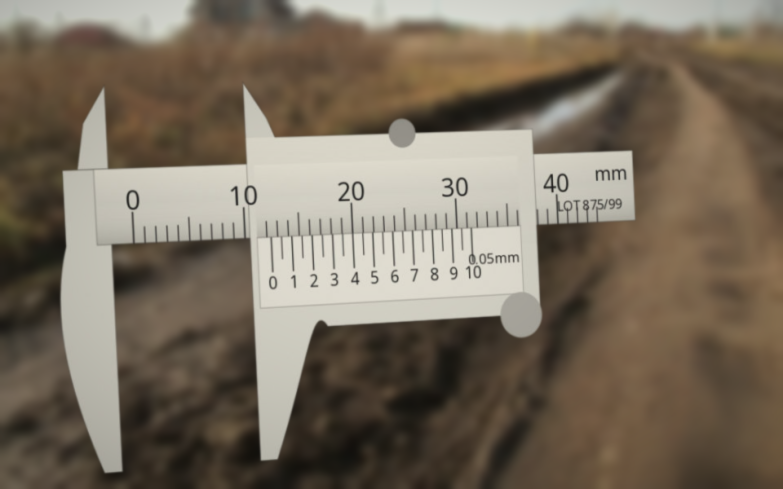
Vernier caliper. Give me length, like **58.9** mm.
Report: **12.4** mm
